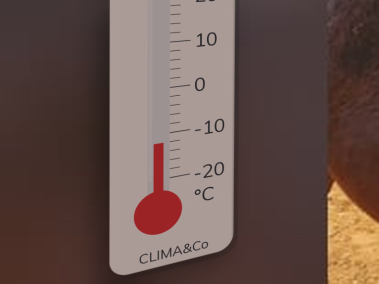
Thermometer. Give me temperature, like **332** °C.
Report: **-12** °C
